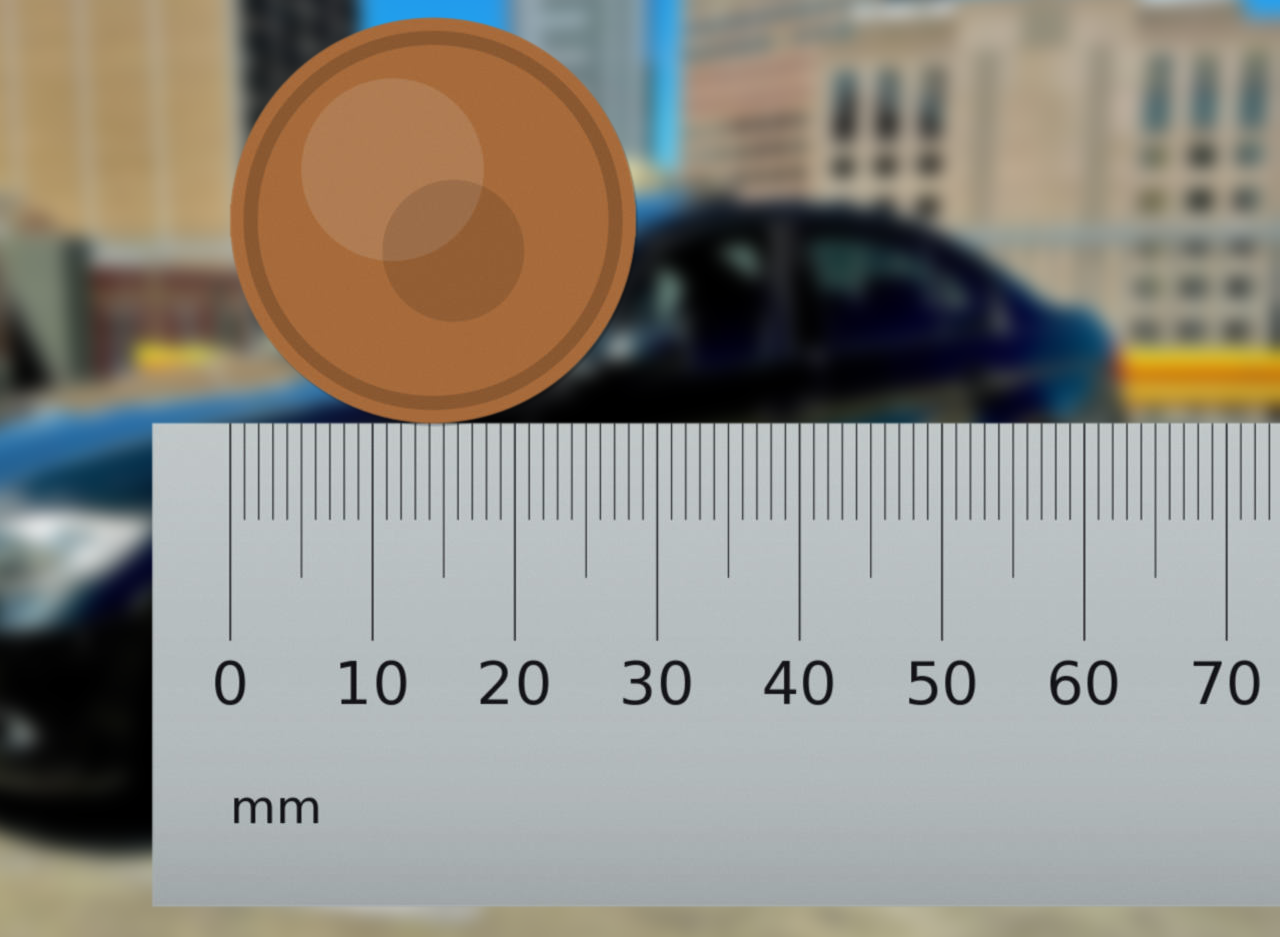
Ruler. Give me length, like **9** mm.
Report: **28.5** mm
